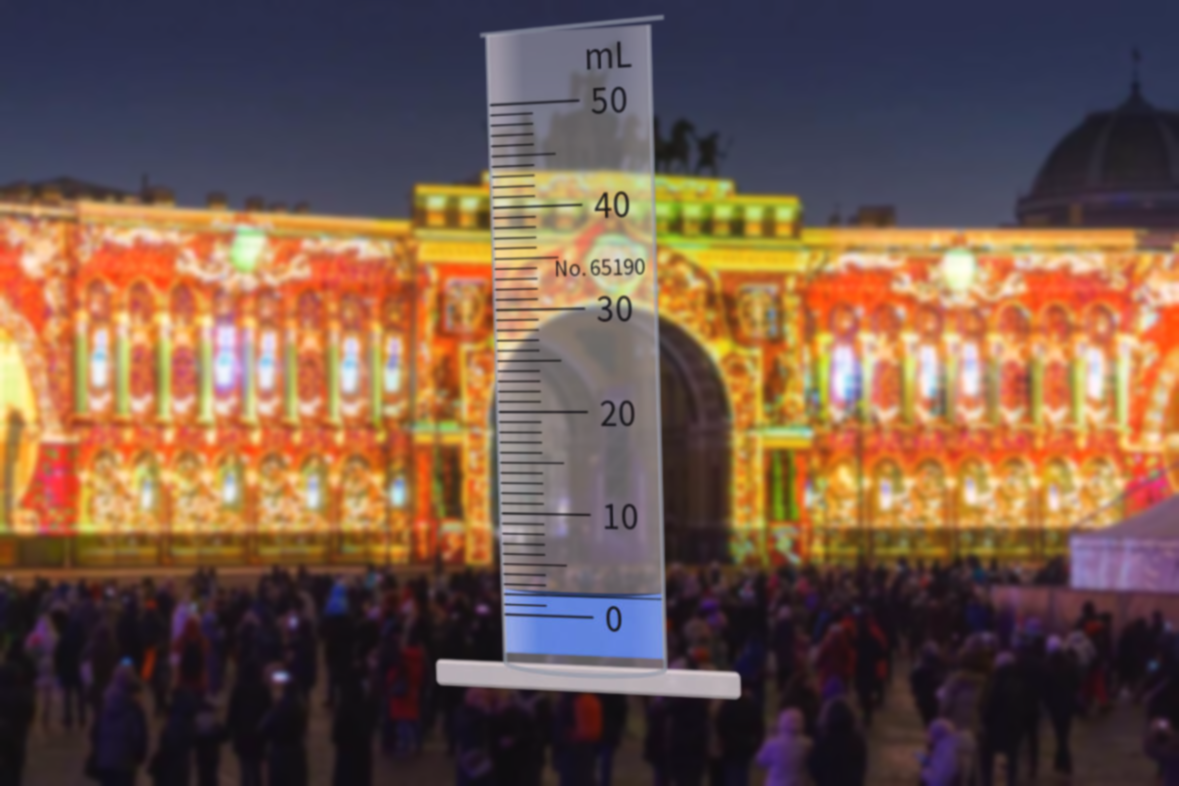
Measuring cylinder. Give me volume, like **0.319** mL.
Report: **2** mL
